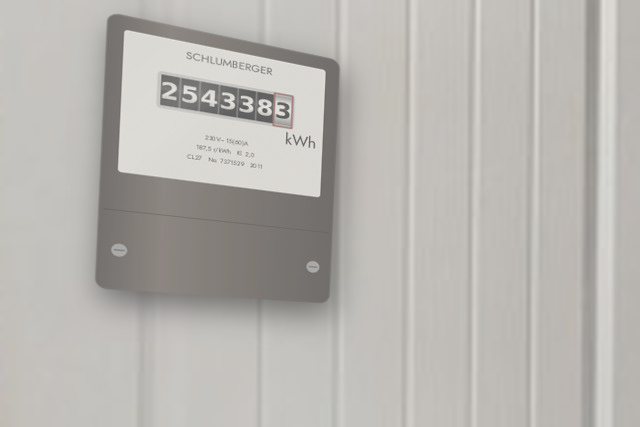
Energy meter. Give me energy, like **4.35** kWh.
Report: **254338.3** kWh
